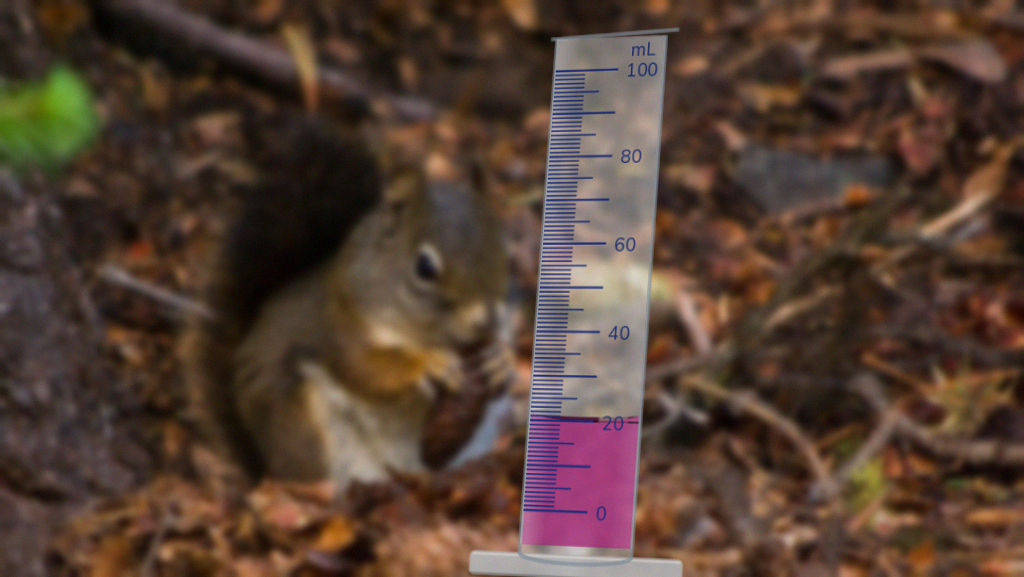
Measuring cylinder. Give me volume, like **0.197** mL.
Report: **20** mL
